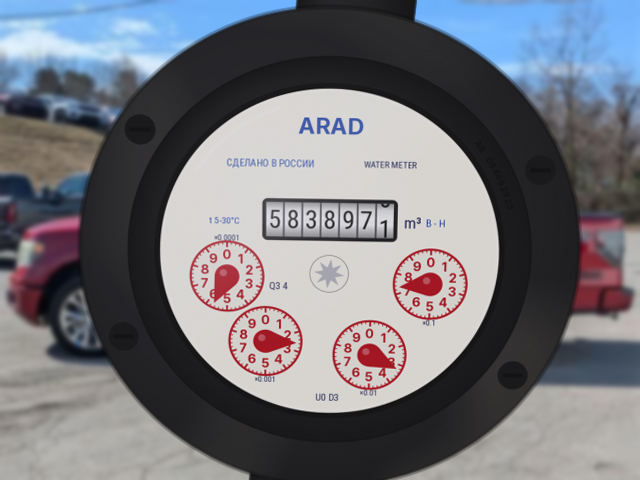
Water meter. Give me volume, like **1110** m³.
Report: **5838970.7325** m³
